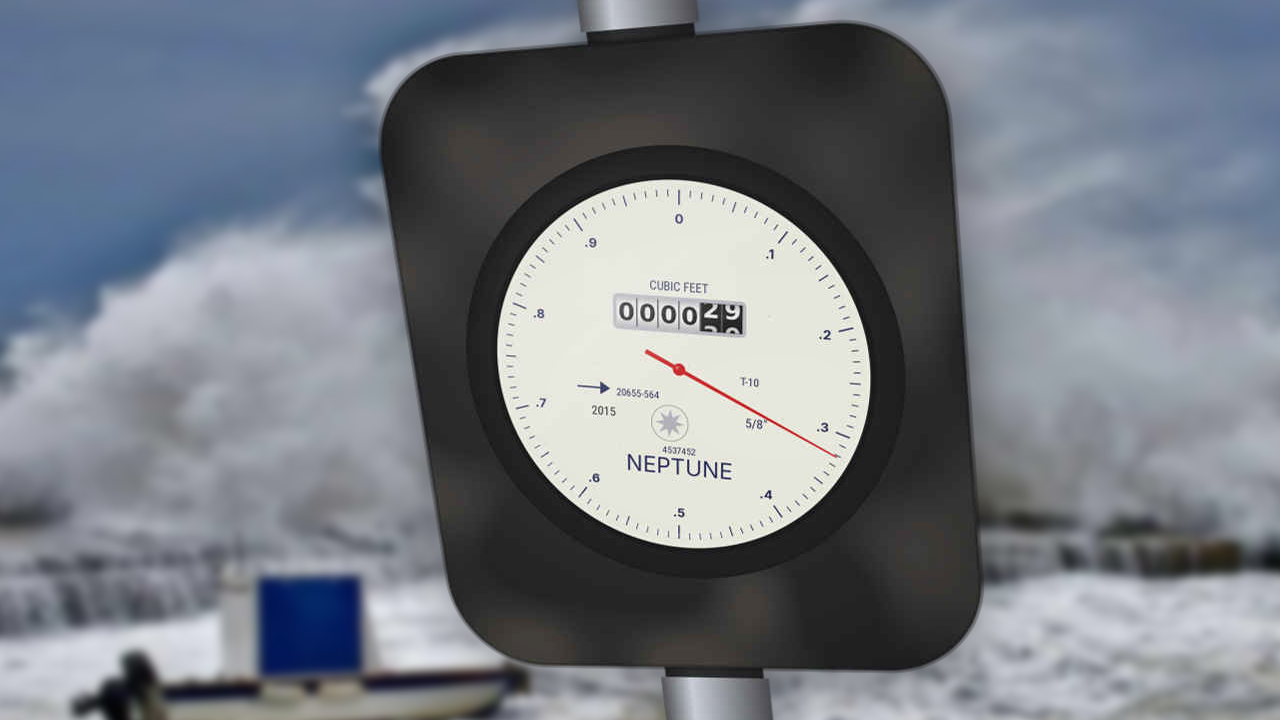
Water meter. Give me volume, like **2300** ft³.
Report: **29.32** ft³
